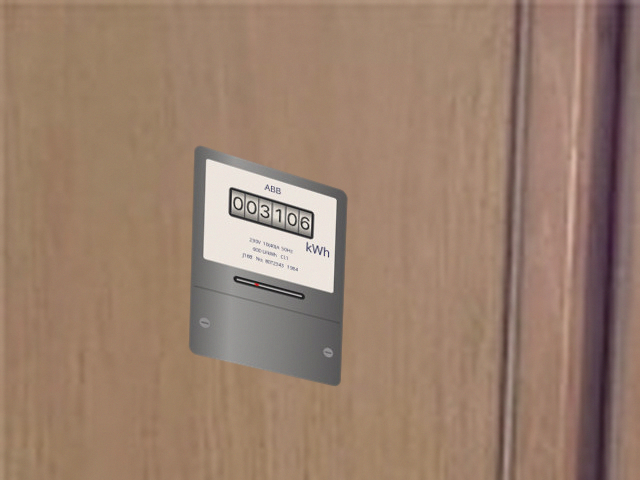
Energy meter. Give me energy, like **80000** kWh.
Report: **3106** kWh
